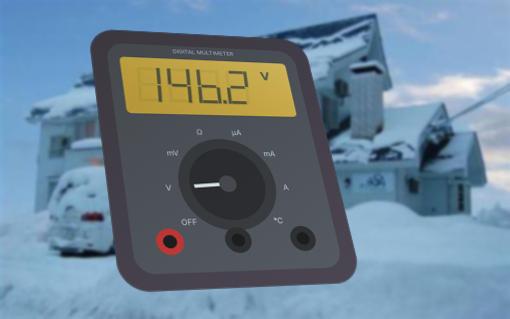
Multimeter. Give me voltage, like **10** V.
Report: **146.2** V
